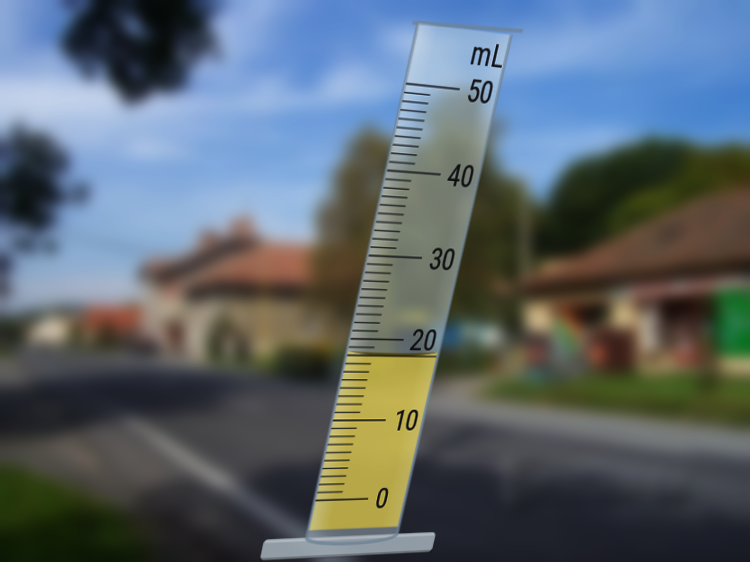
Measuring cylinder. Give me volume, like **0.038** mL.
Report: **18** mL
